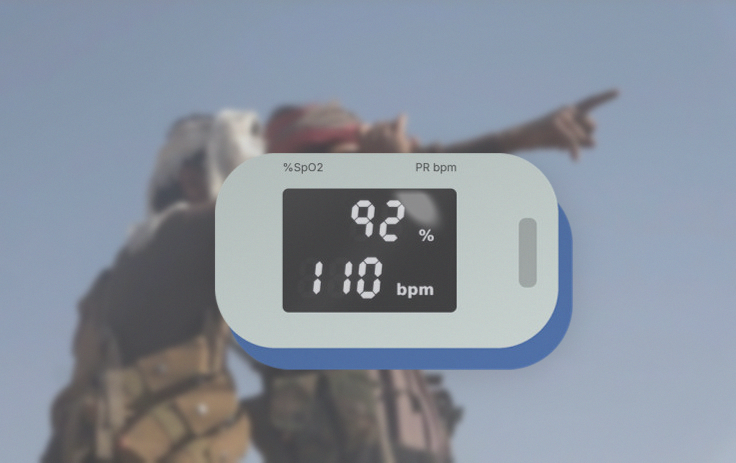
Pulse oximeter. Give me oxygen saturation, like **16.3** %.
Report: **92** %
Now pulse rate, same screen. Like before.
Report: **110** bpm
